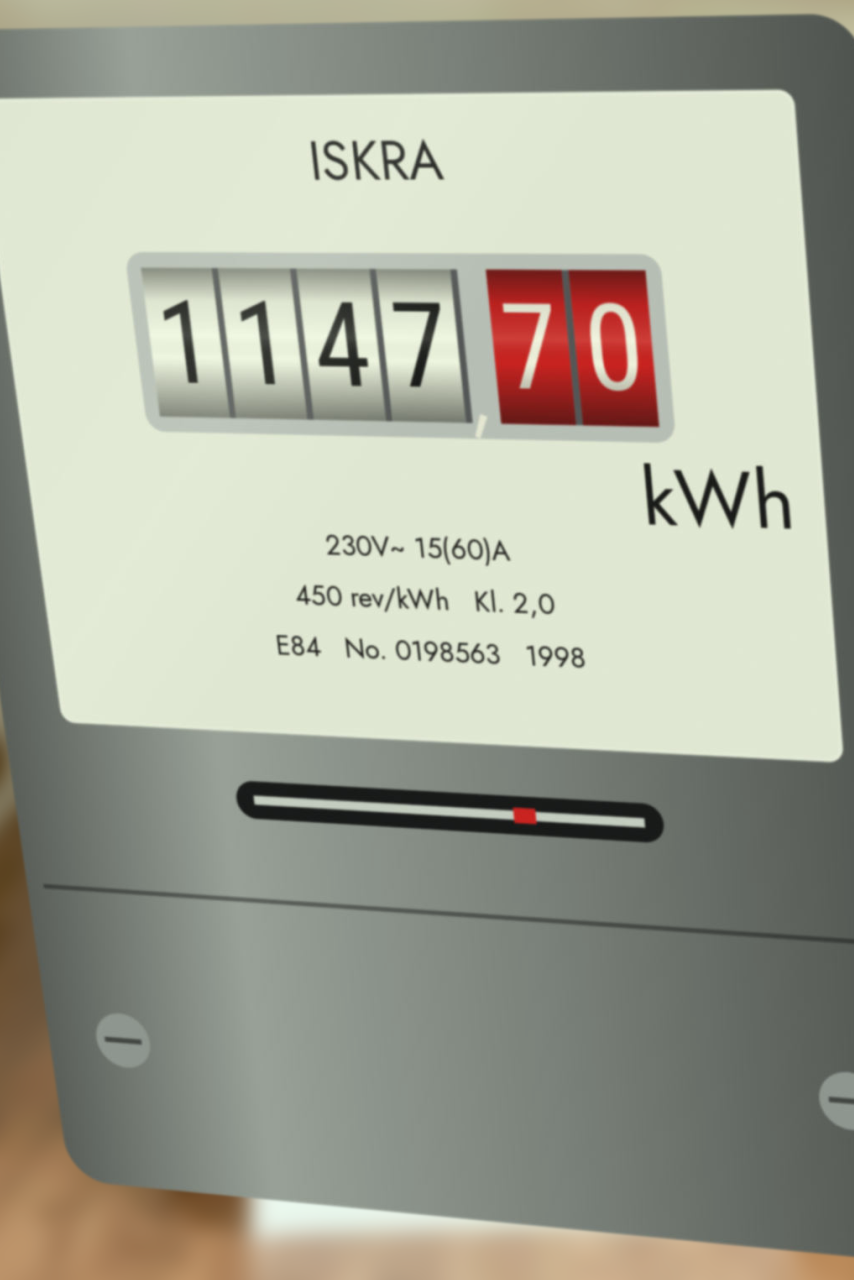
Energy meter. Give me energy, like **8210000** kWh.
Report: **1147.70** kWh
